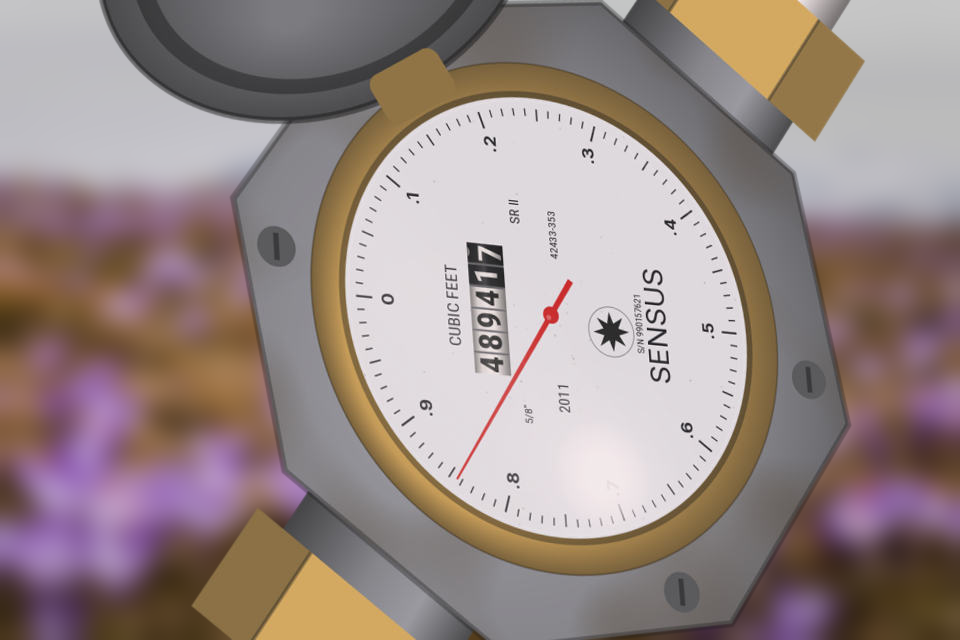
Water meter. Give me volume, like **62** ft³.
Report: **489416.84** ft³
